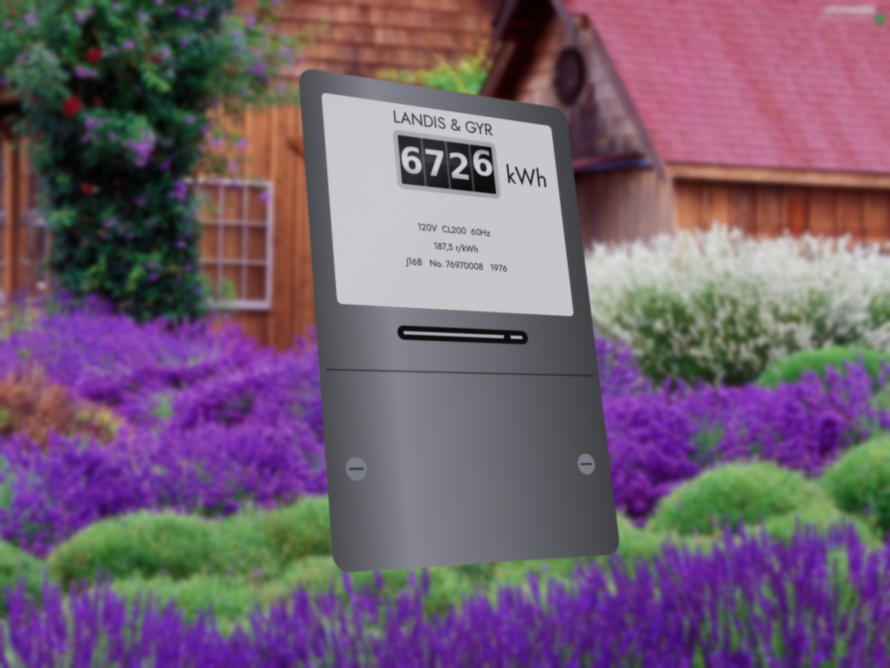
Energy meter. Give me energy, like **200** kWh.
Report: **6726** kWh
